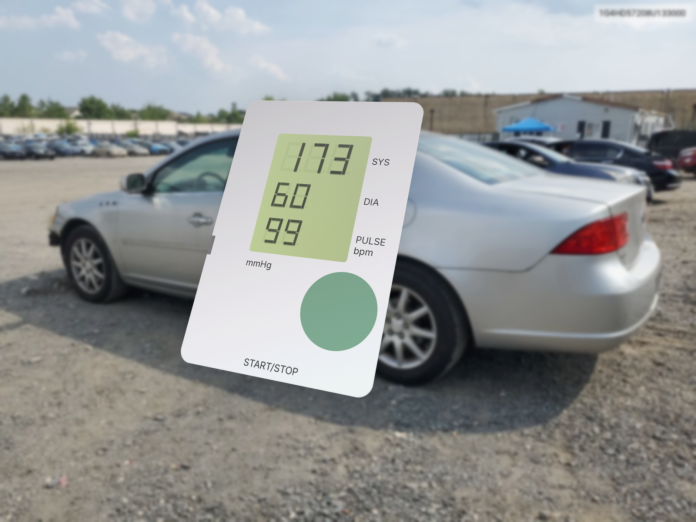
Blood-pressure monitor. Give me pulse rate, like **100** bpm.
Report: **99** bpm
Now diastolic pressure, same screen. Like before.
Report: **60** mmHg
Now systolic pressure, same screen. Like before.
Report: **173** mmHg
